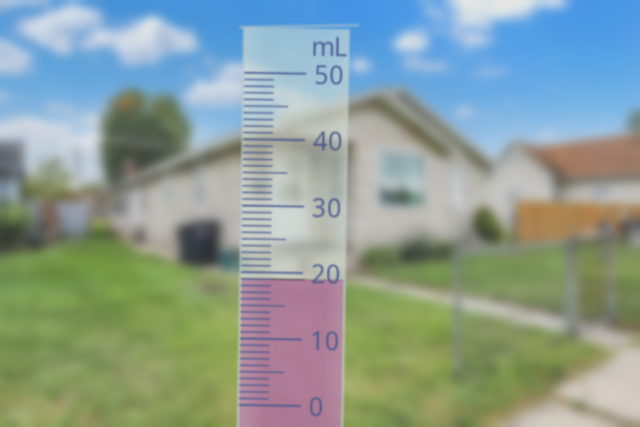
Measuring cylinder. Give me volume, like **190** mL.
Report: **19** mL
